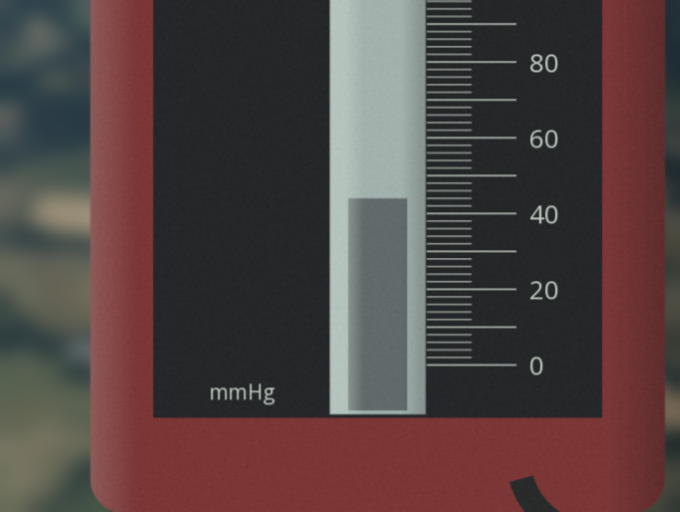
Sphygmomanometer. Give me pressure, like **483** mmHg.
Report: **44** mmHg
